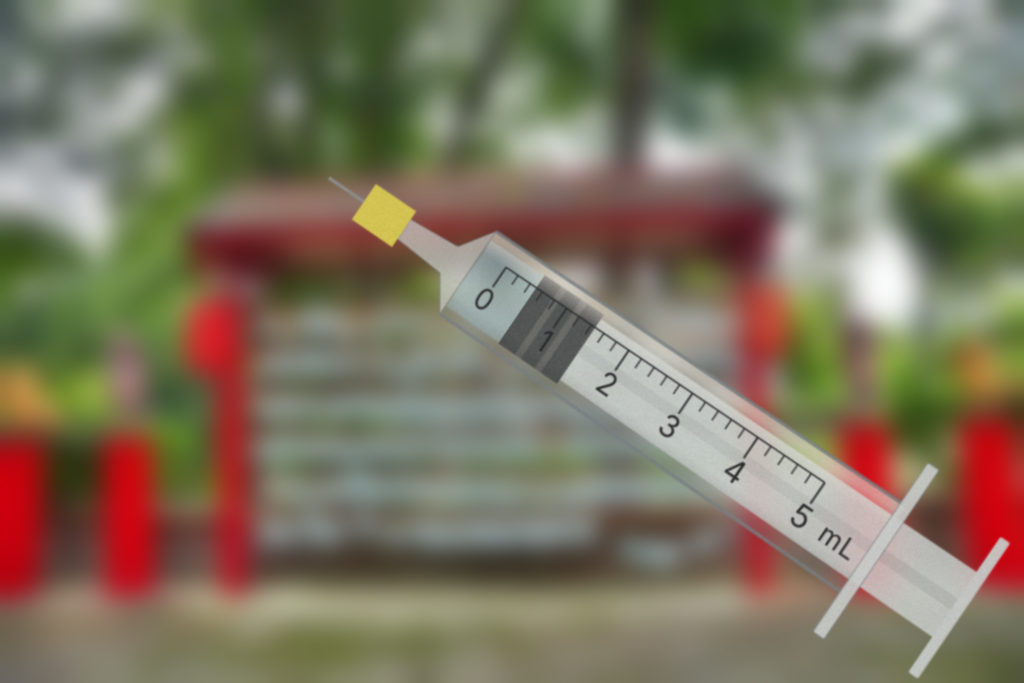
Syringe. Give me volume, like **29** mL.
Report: **0.5** mL
